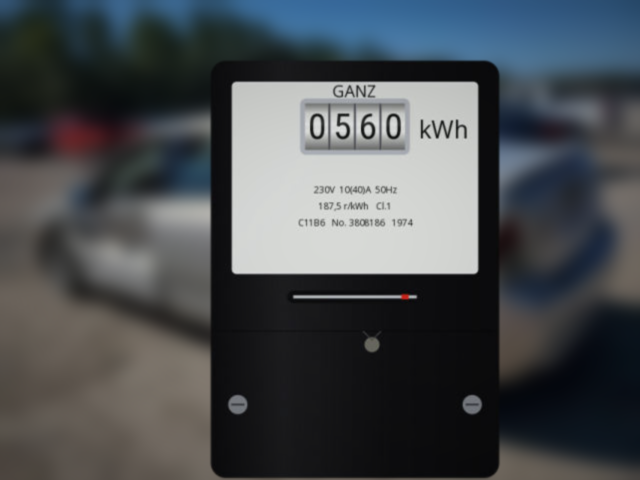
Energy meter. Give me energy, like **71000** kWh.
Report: **560** kWh
